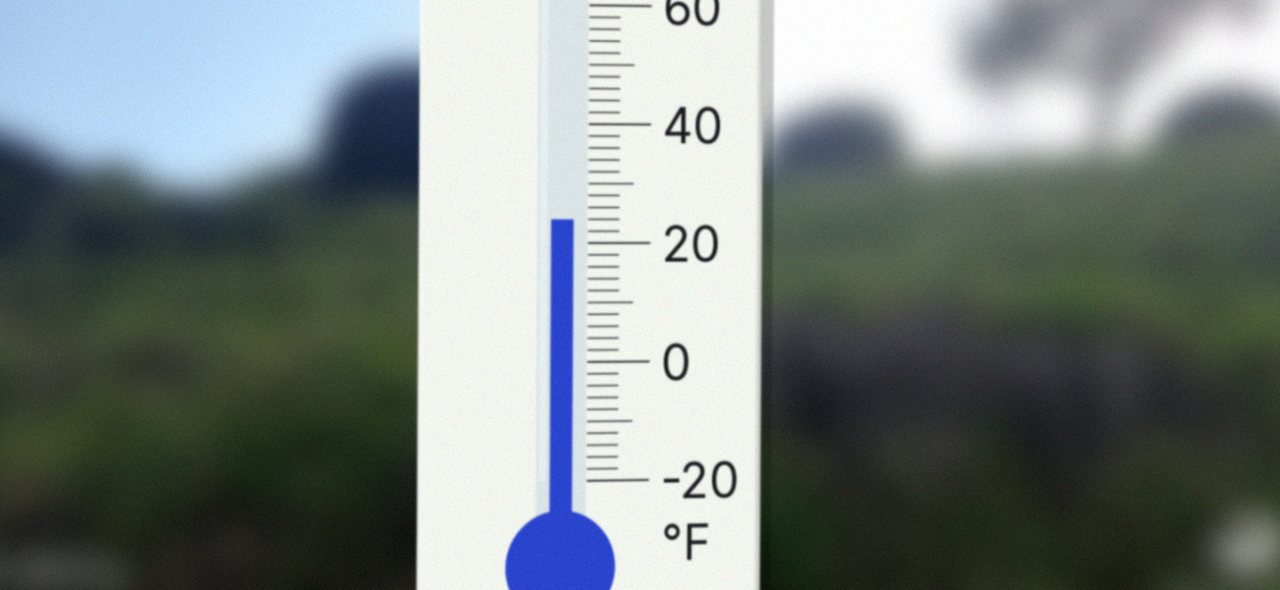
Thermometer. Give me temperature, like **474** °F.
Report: **24** °F
